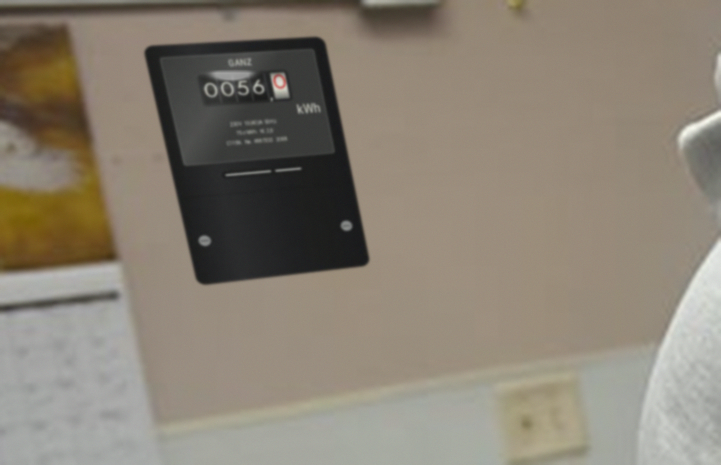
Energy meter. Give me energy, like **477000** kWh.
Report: **56.0** kWh
